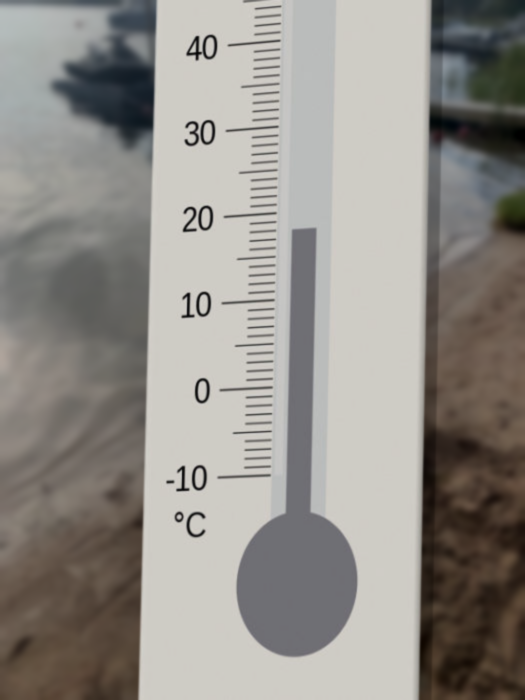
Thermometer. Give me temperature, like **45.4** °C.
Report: **18** °C
